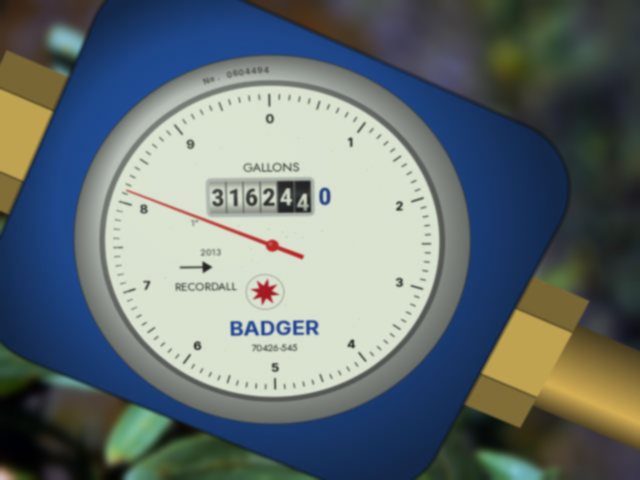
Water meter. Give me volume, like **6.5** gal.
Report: **3162438.1** gal
